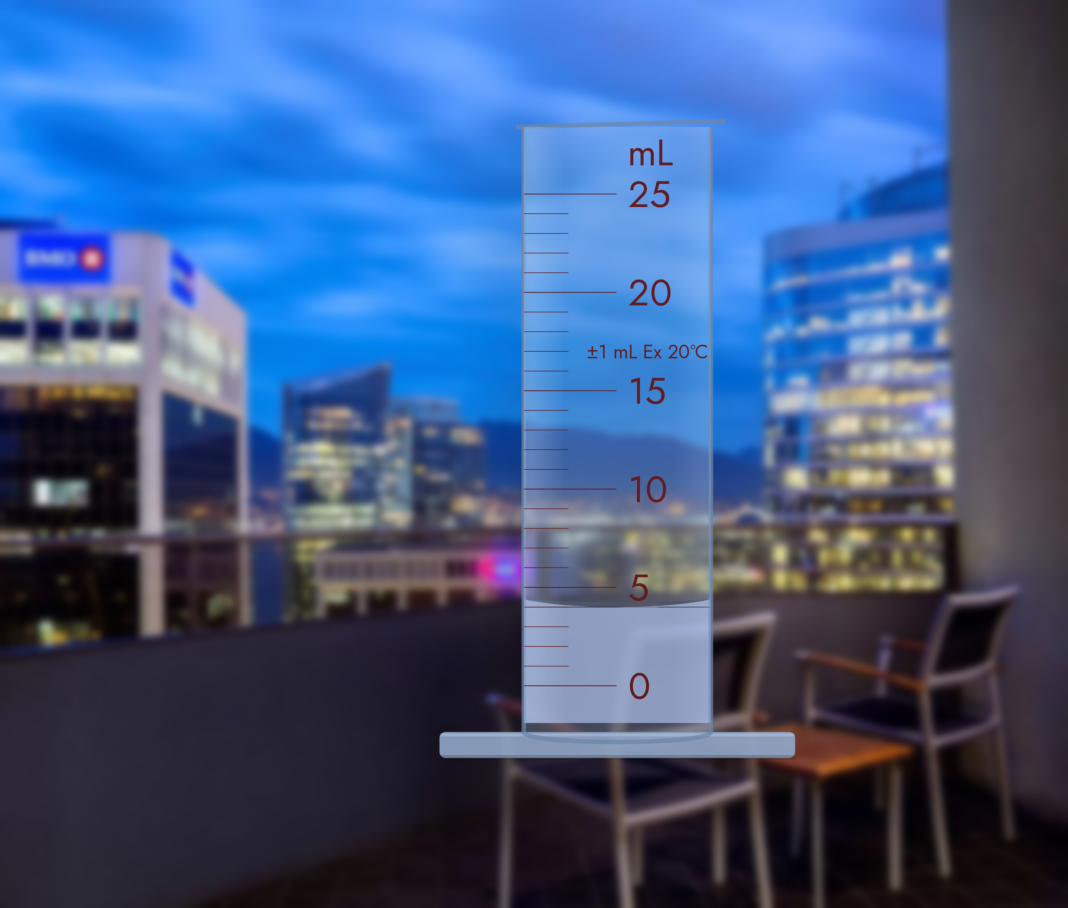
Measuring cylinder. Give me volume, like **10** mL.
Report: **4** mL
